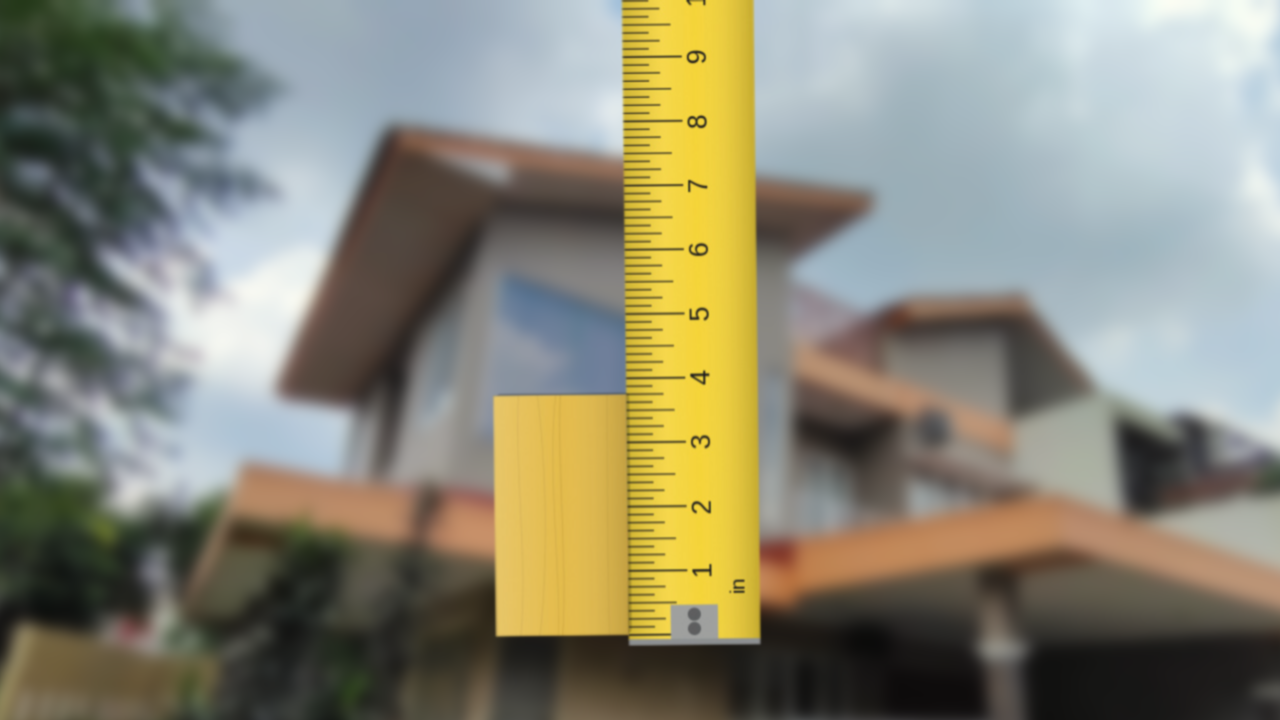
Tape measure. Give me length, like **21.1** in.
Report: **3.75** in
